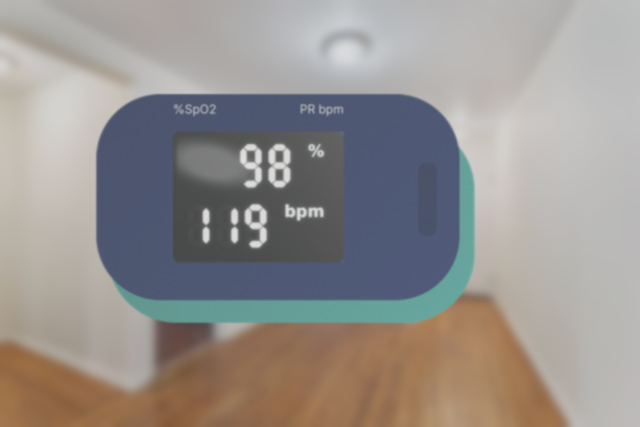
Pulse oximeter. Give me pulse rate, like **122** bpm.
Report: **119** bpm
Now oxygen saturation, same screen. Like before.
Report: **98** %
